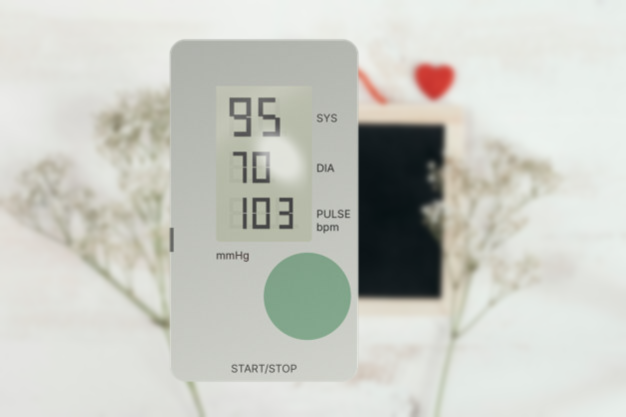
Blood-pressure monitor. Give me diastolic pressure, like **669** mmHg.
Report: **70** mmHg
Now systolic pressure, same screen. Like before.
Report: **95** mmHg
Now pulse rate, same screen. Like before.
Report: **103** bpm
